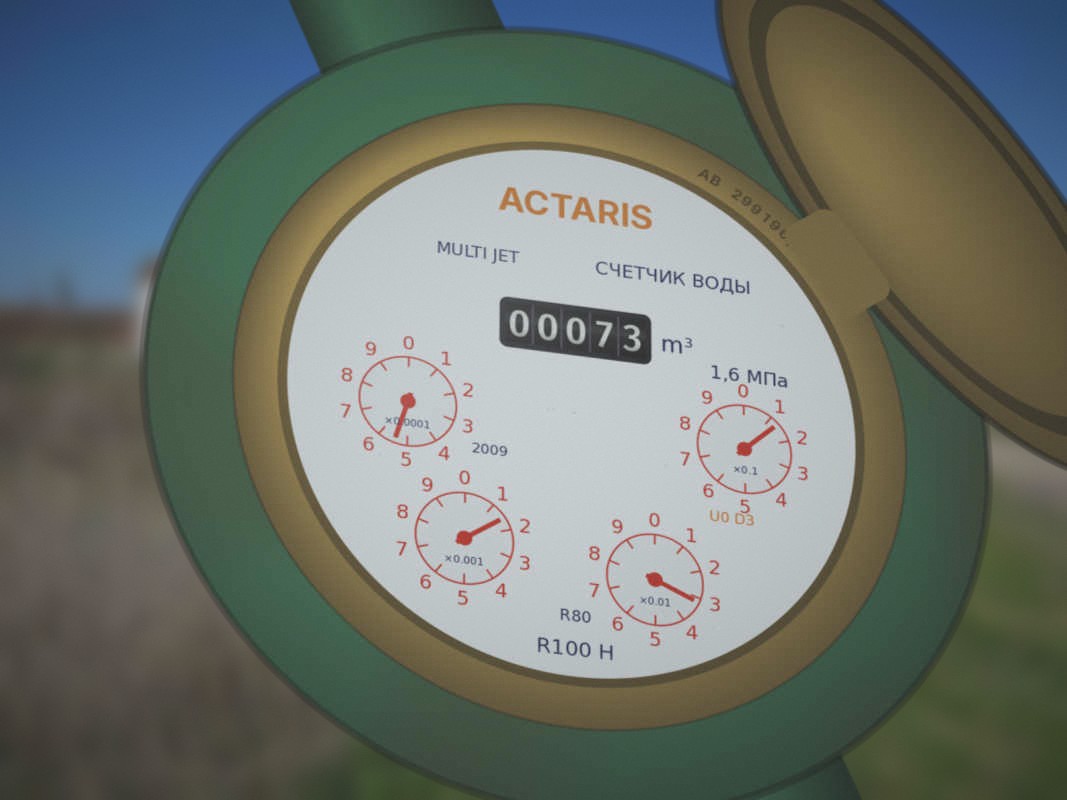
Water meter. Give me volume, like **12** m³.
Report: **73.1315** m³
